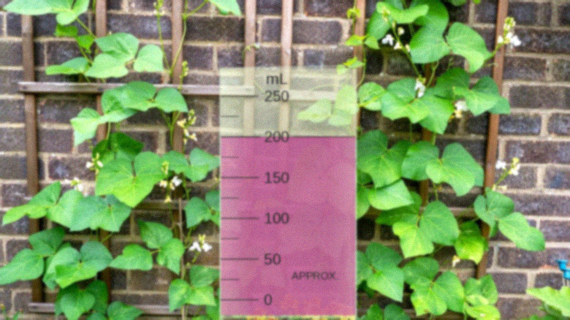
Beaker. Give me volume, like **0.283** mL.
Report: **200** mL
